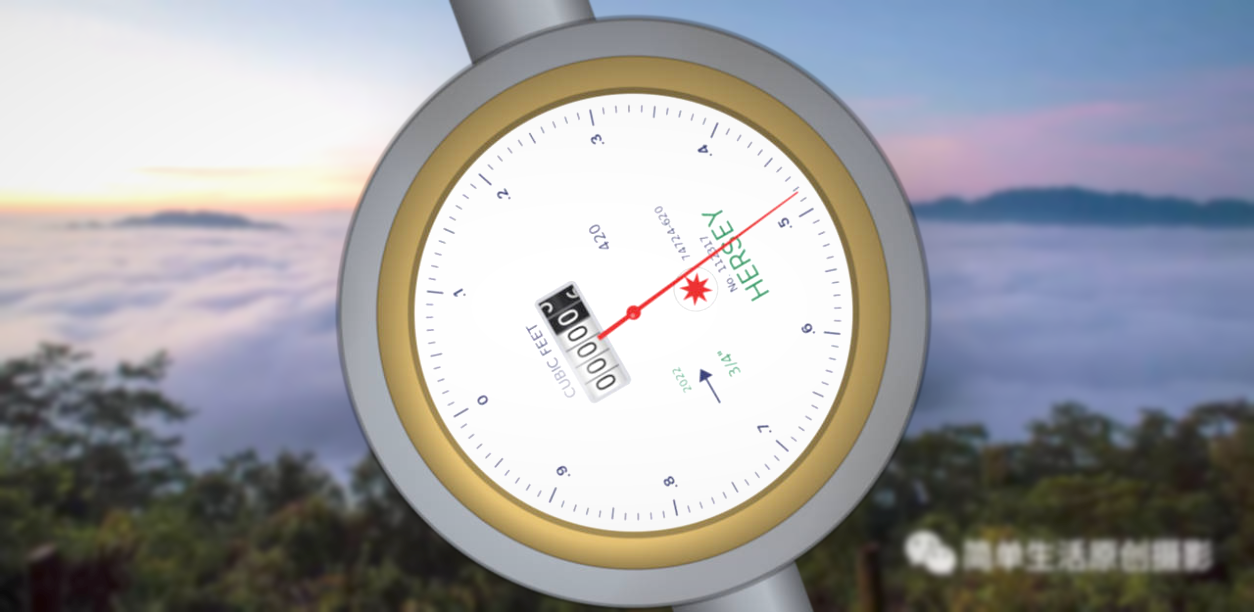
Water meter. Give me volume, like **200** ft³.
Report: **5.48** ft³
